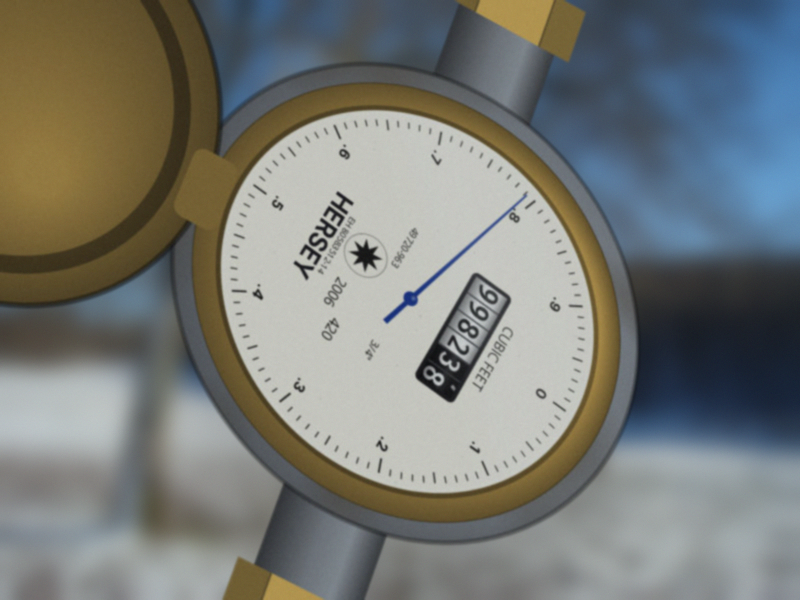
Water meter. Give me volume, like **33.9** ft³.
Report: **998237.79** ft³
